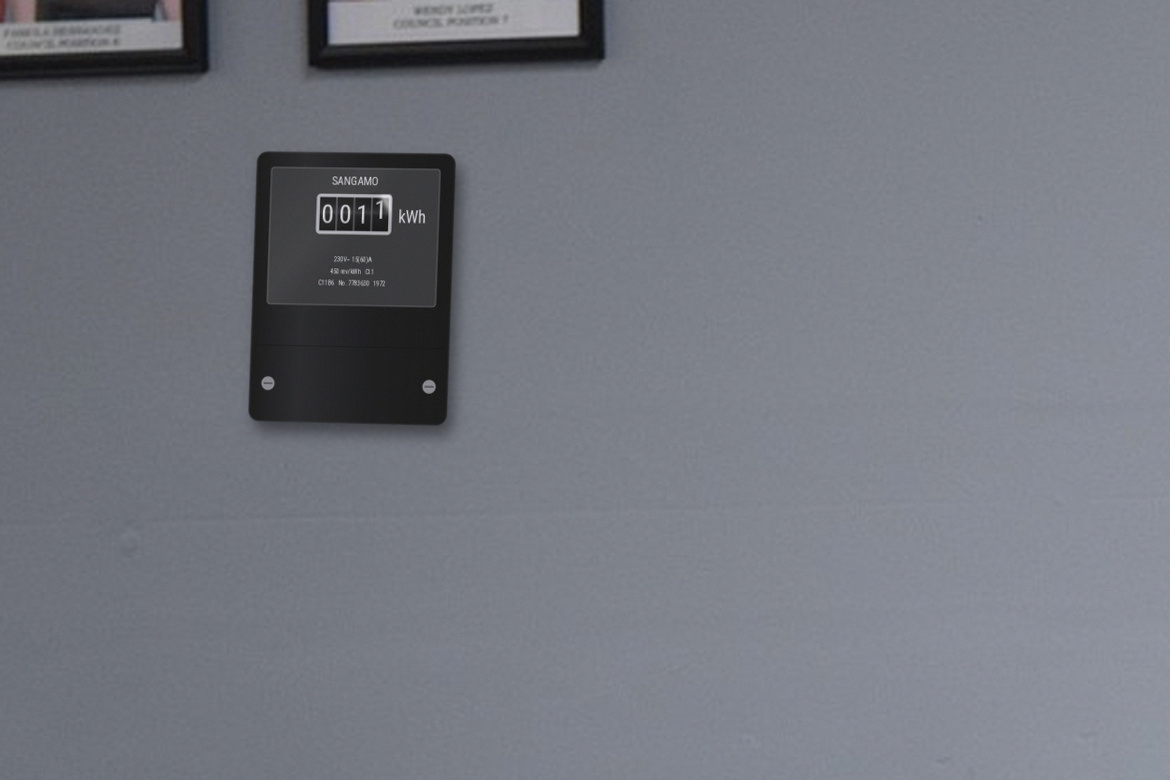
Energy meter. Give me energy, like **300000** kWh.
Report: **11** kWh
